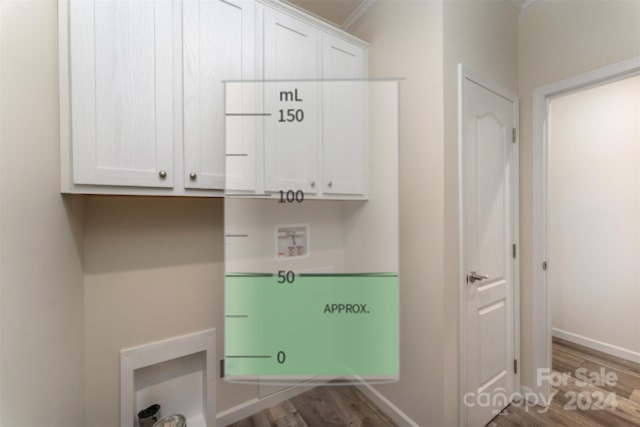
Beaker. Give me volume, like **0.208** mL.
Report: **50** mL
